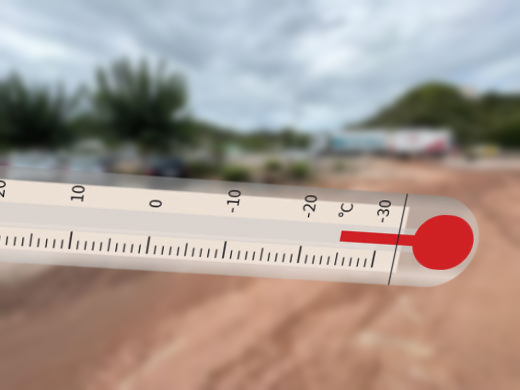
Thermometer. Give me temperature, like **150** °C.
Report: **-25** °C
